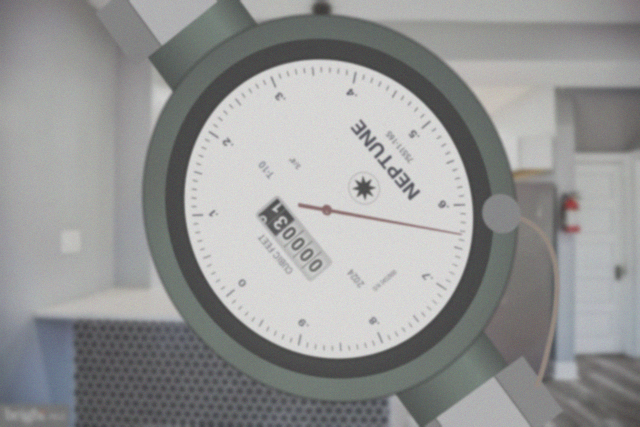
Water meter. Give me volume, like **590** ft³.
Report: **30.63** ft³
